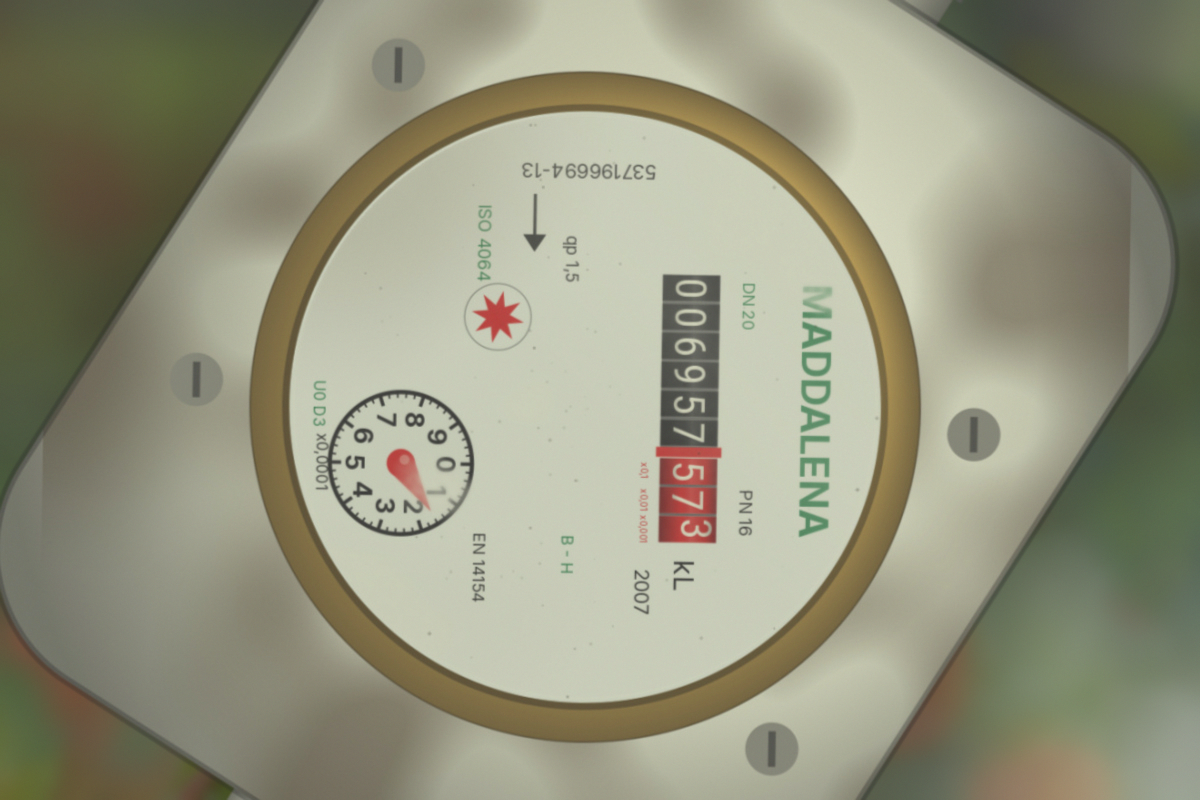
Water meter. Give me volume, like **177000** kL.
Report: **6957.5731** kL
